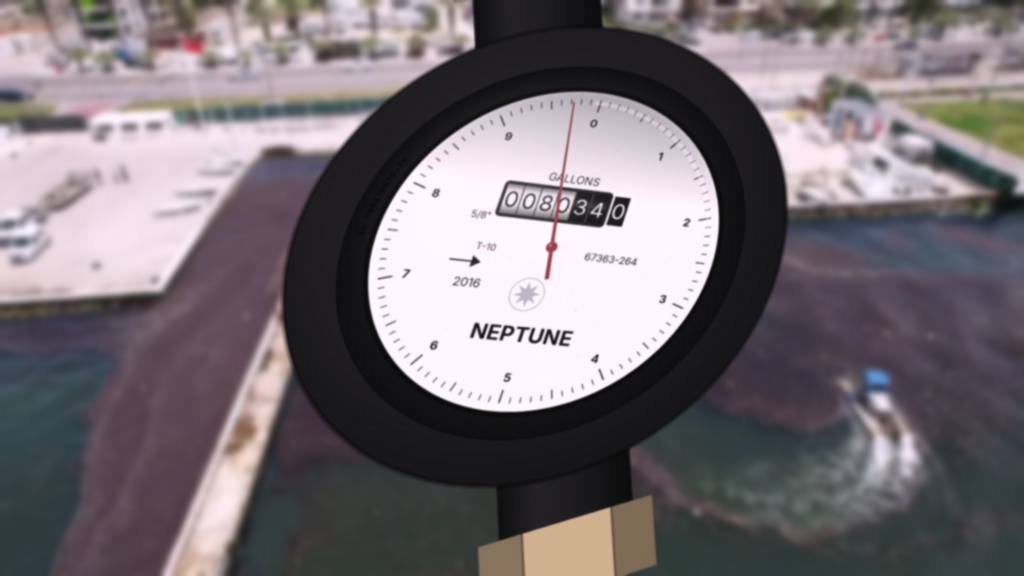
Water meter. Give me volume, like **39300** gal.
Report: **80339.7** gal
